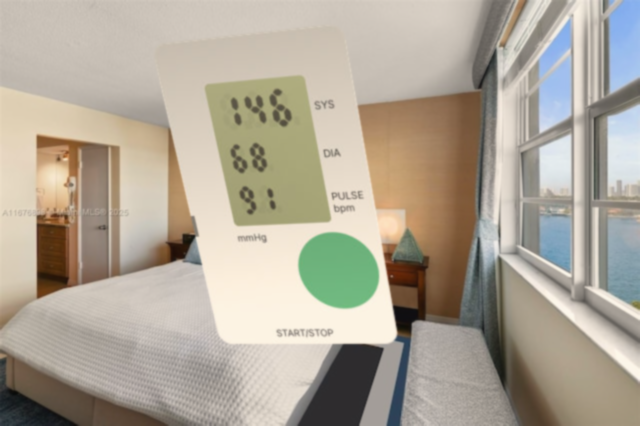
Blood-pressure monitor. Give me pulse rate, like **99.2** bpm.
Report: **91** bpm
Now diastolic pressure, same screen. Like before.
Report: **68** mmHg
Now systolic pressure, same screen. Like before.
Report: **146** mmHg
